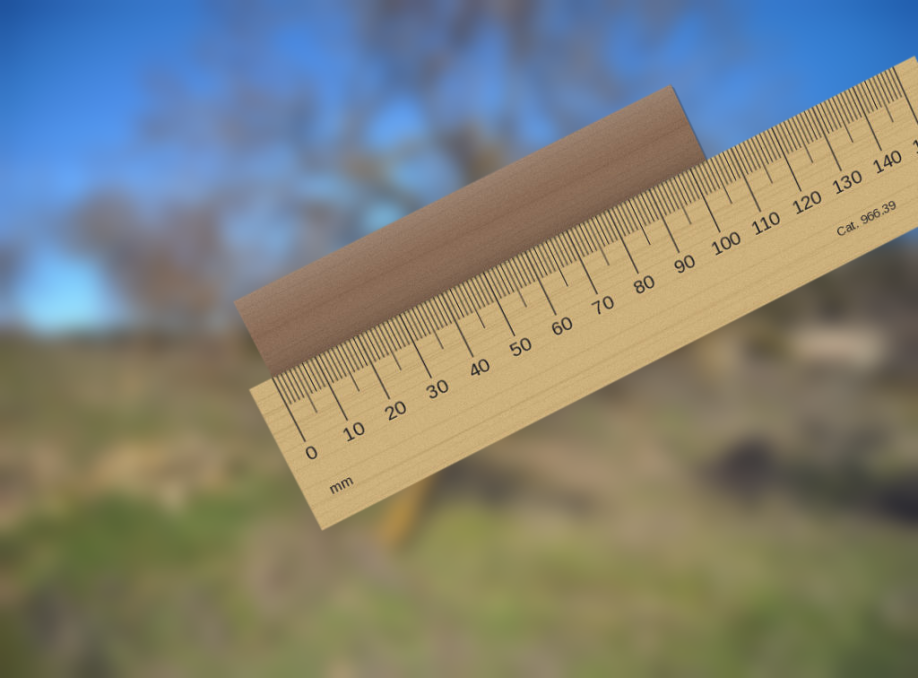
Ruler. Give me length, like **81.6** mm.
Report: **104** mm
